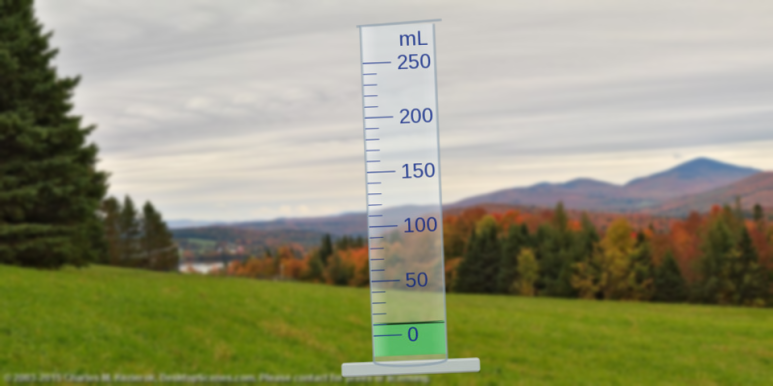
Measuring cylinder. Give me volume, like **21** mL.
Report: **10** mL
